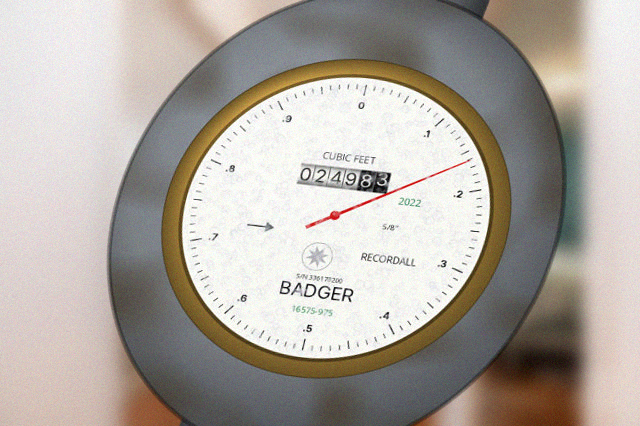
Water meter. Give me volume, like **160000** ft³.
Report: **24983.16** ft³
